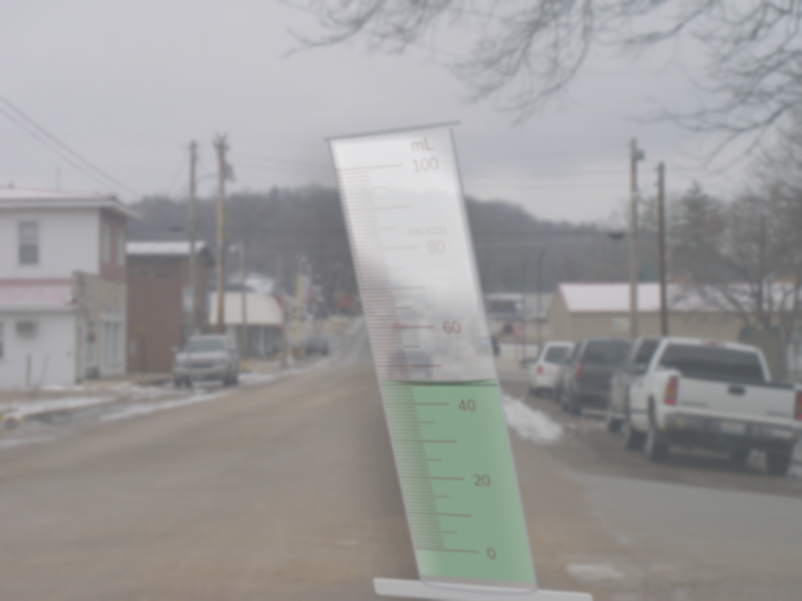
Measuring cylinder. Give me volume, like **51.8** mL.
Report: **45** mL
